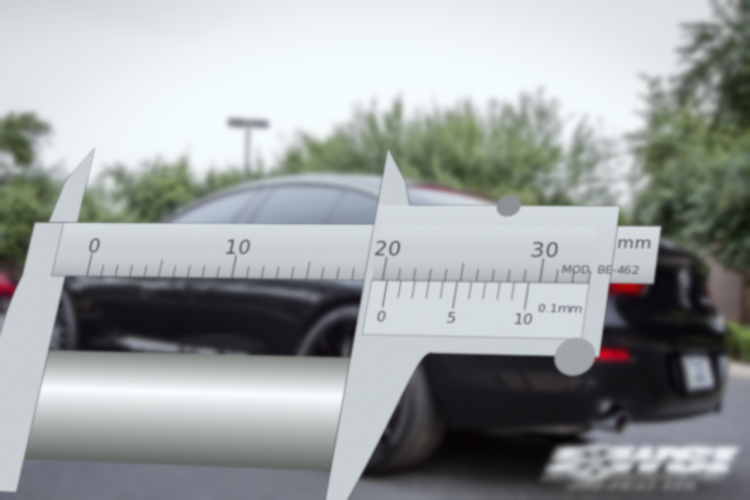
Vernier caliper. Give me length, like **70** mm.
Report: **20.3** mm
